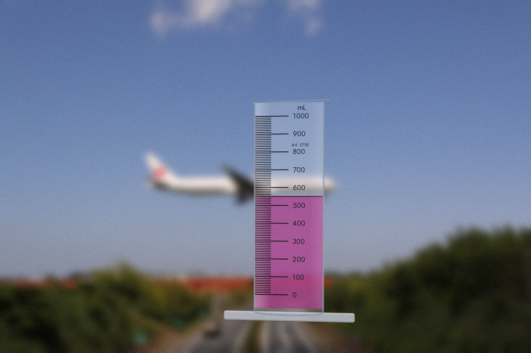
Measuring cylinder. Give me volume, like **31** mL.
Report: **550** mL
